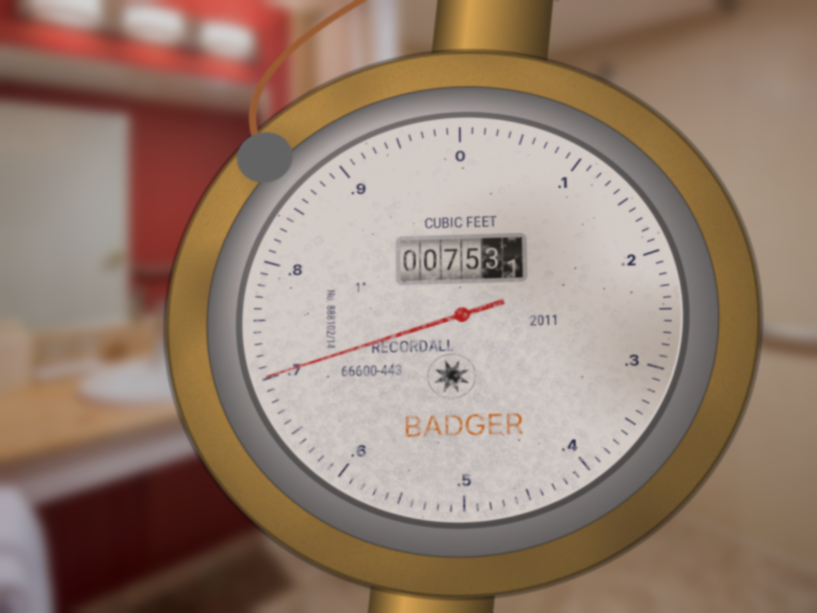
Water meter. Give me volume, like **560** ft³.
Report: **7530.70** ft³
